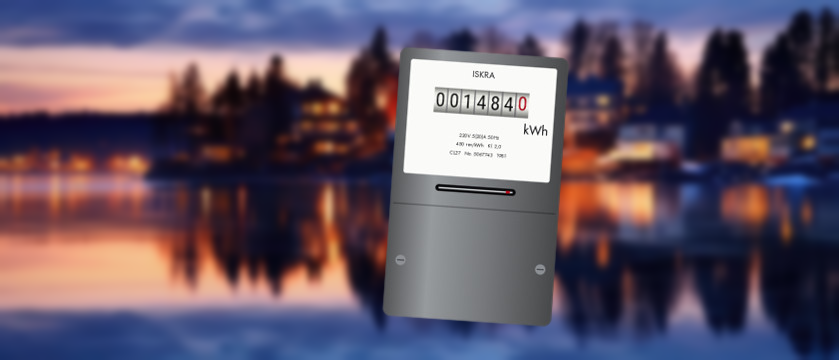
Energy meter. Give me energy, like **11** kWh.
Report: **1484.0** kWh
